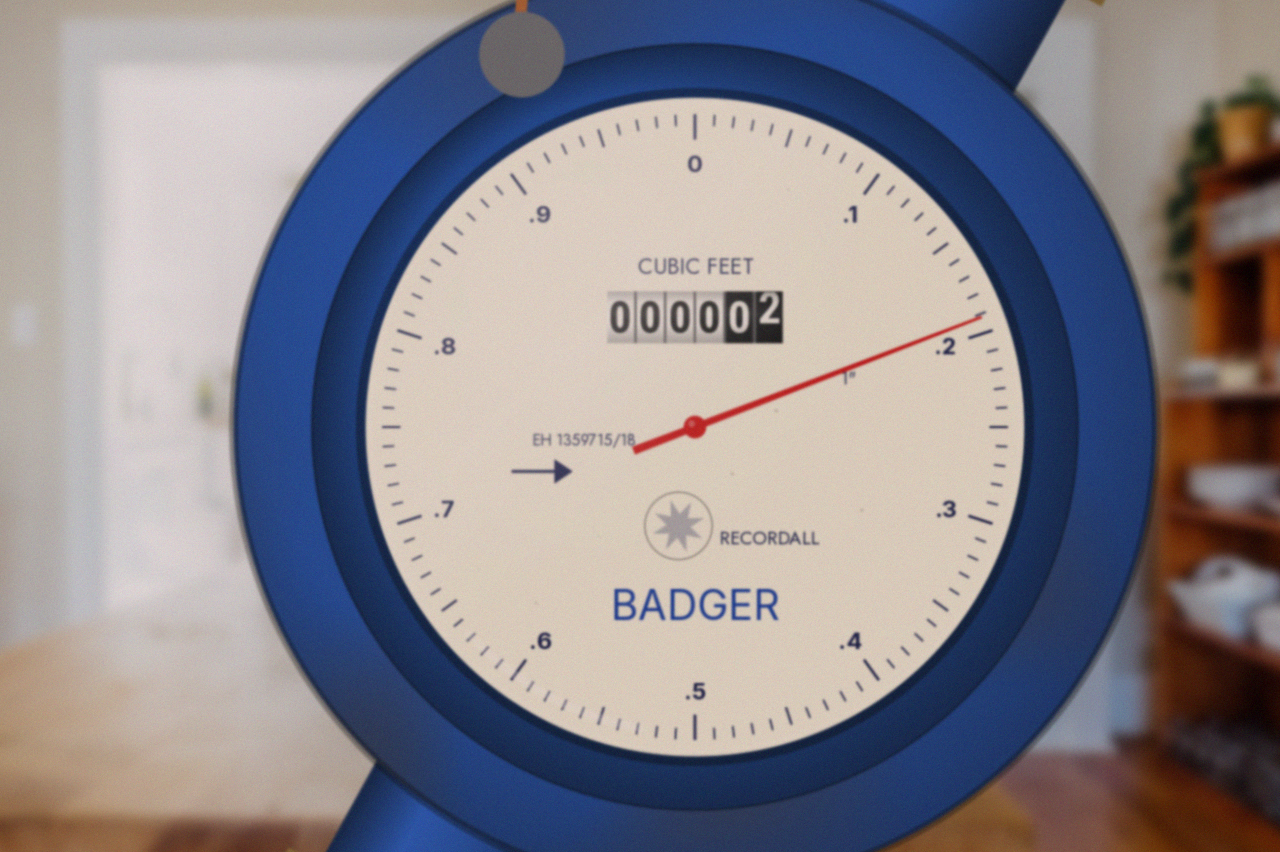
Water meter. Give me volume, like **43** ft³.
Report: **2.19** ft³
